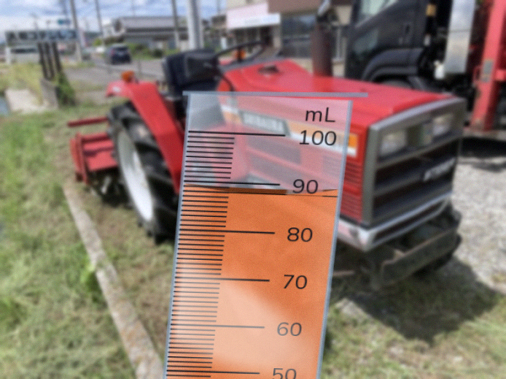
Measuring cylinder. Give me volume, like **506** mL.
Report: **88** mL
